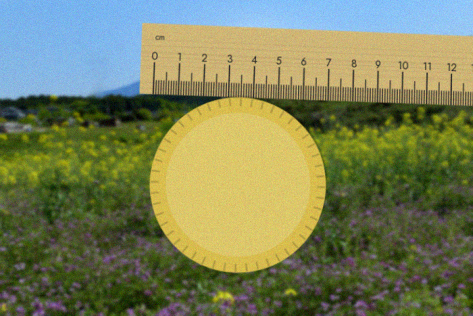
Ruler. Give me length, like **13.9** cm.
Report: **7** cm
